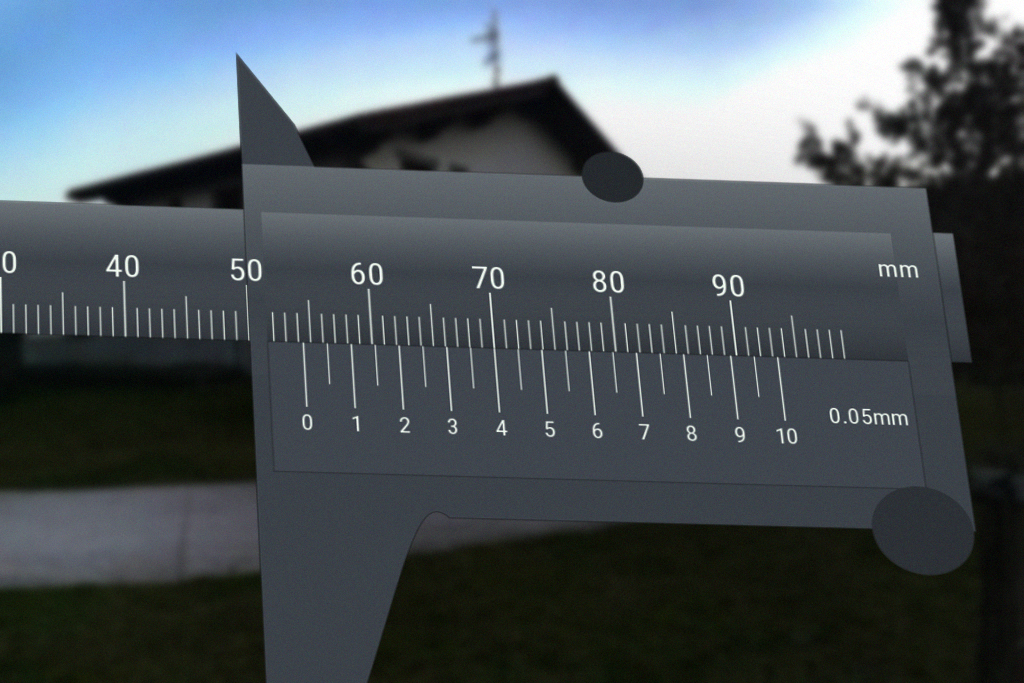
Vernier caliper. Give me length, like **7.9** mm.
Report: **54.4** mm
